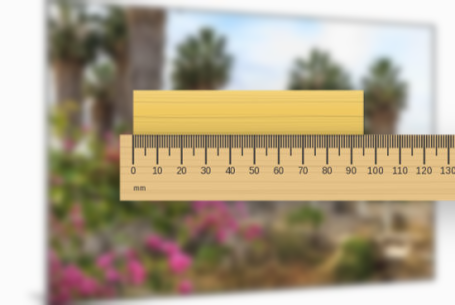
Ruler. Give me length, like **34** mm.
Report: **95** mm
